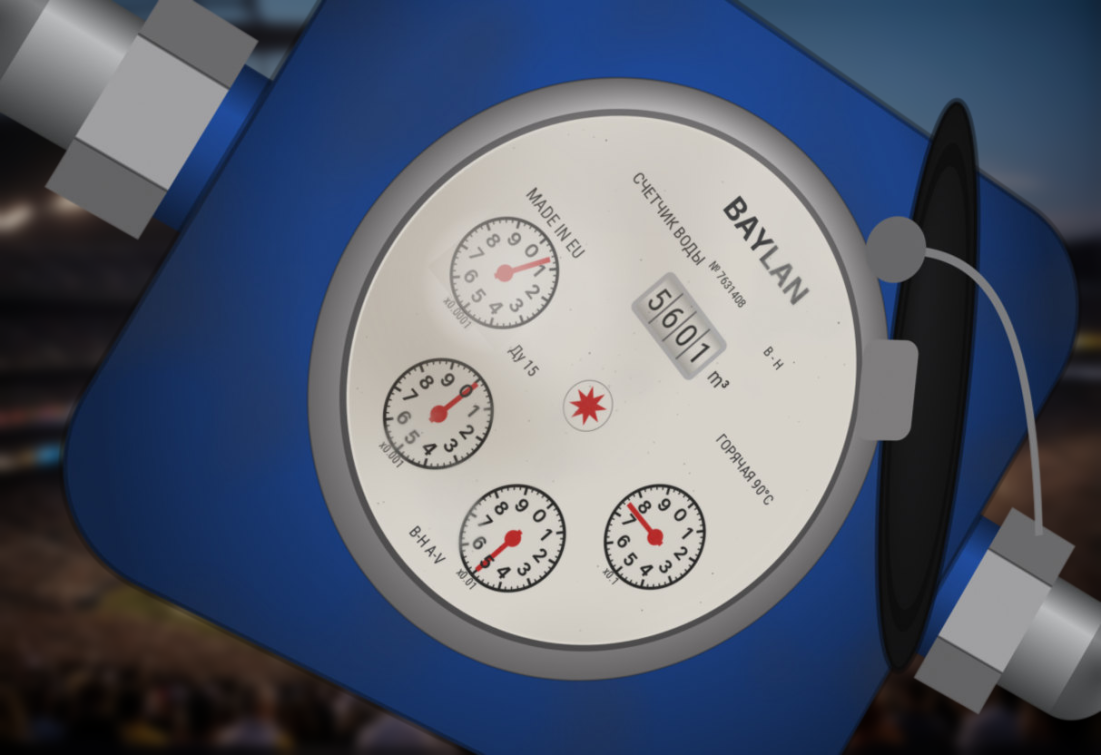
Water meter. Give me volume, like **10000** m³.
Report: **5601.7500** m³
